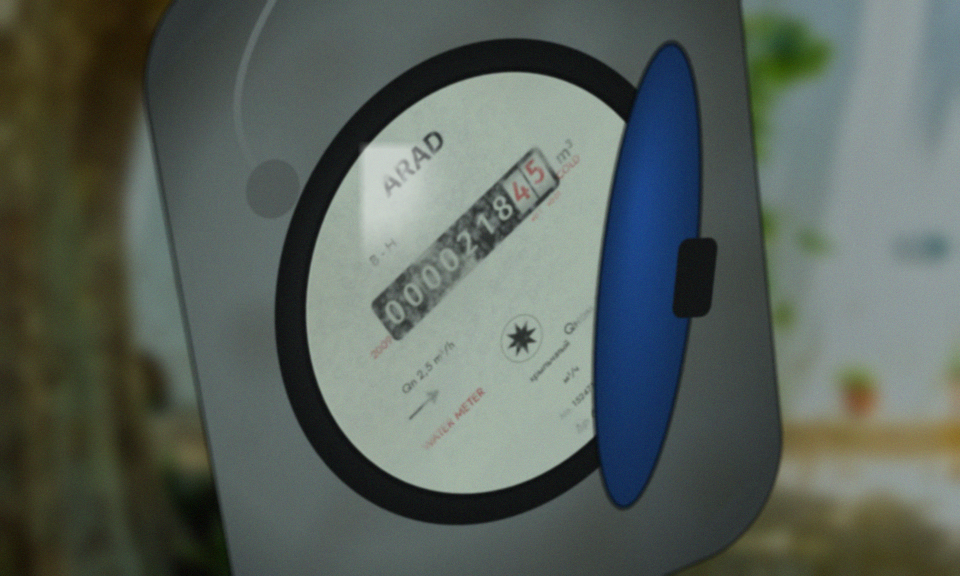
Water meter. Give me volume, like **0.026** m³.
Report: **218.45** m³
